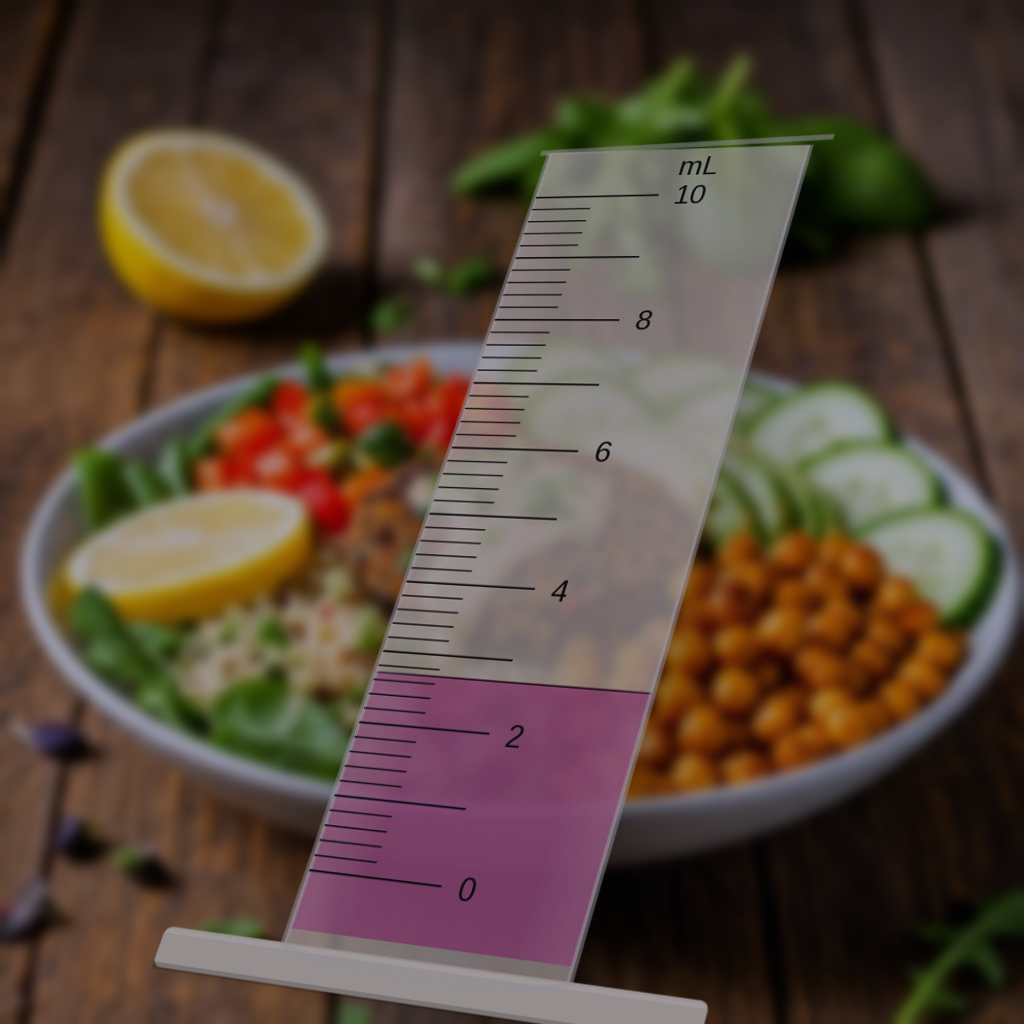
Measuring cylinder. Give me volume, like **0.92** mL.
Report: **2.7** mL
